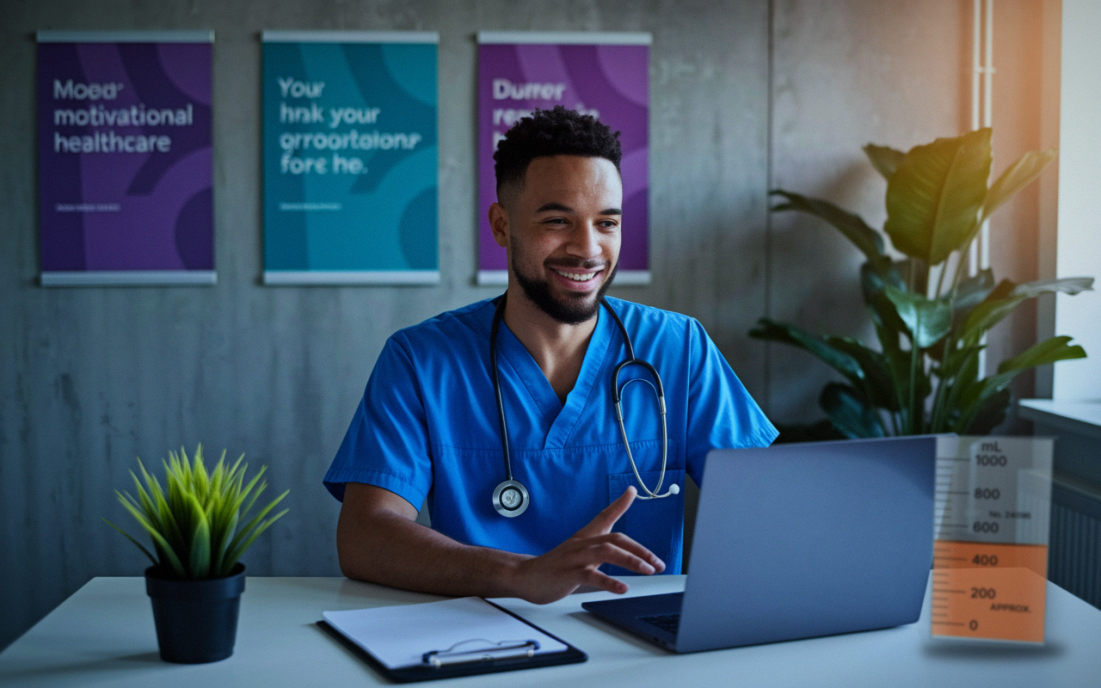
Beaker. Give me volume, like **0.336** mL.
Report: **500** mL
